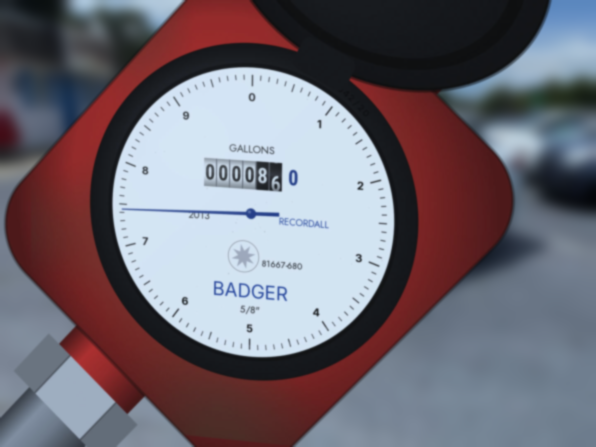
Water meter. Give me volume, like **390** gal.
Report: **857.4** gal
